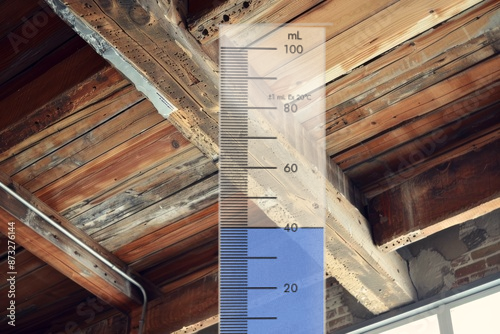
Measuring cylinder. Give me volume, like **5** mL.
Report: **40** mL
